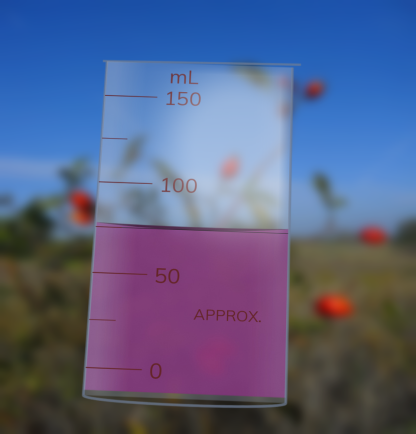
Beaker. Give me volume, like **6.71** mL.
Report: **75** mL
